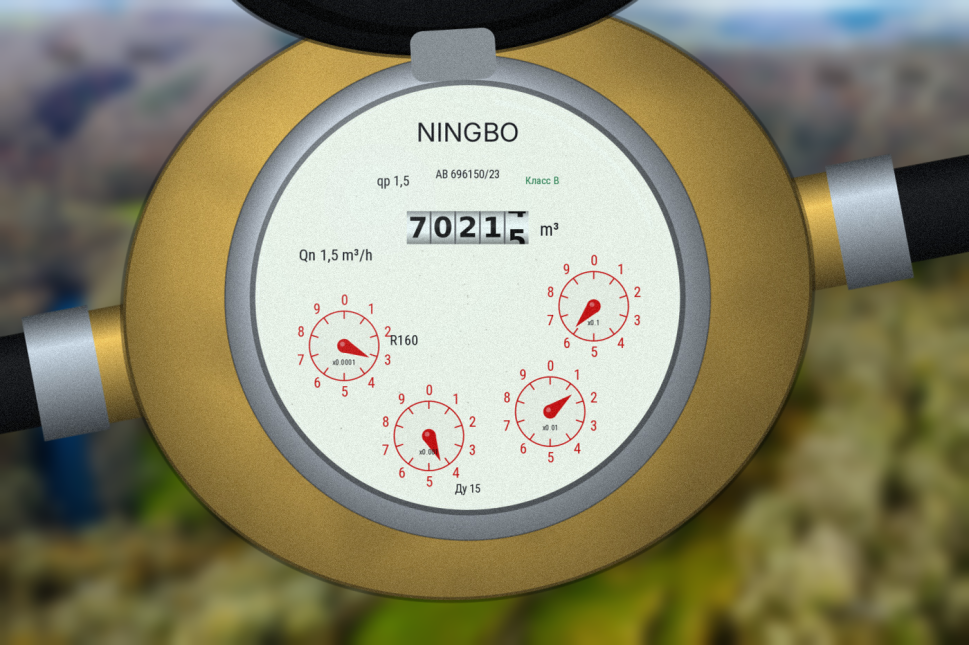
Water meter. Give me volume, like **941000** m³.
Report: **70214.6143** m³
